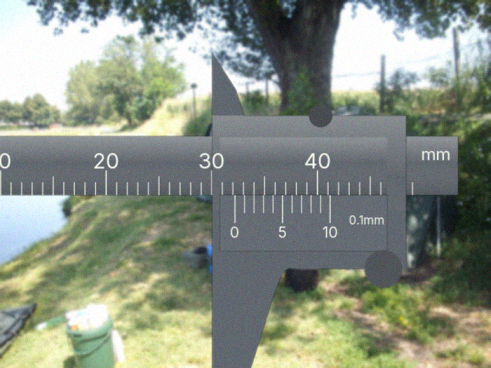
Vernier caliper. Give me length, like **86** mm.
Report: **32.2** mm
